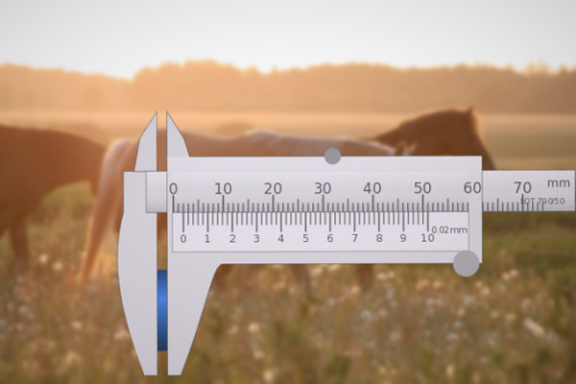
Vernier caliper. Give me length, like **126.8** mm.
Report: **2.0** mm
